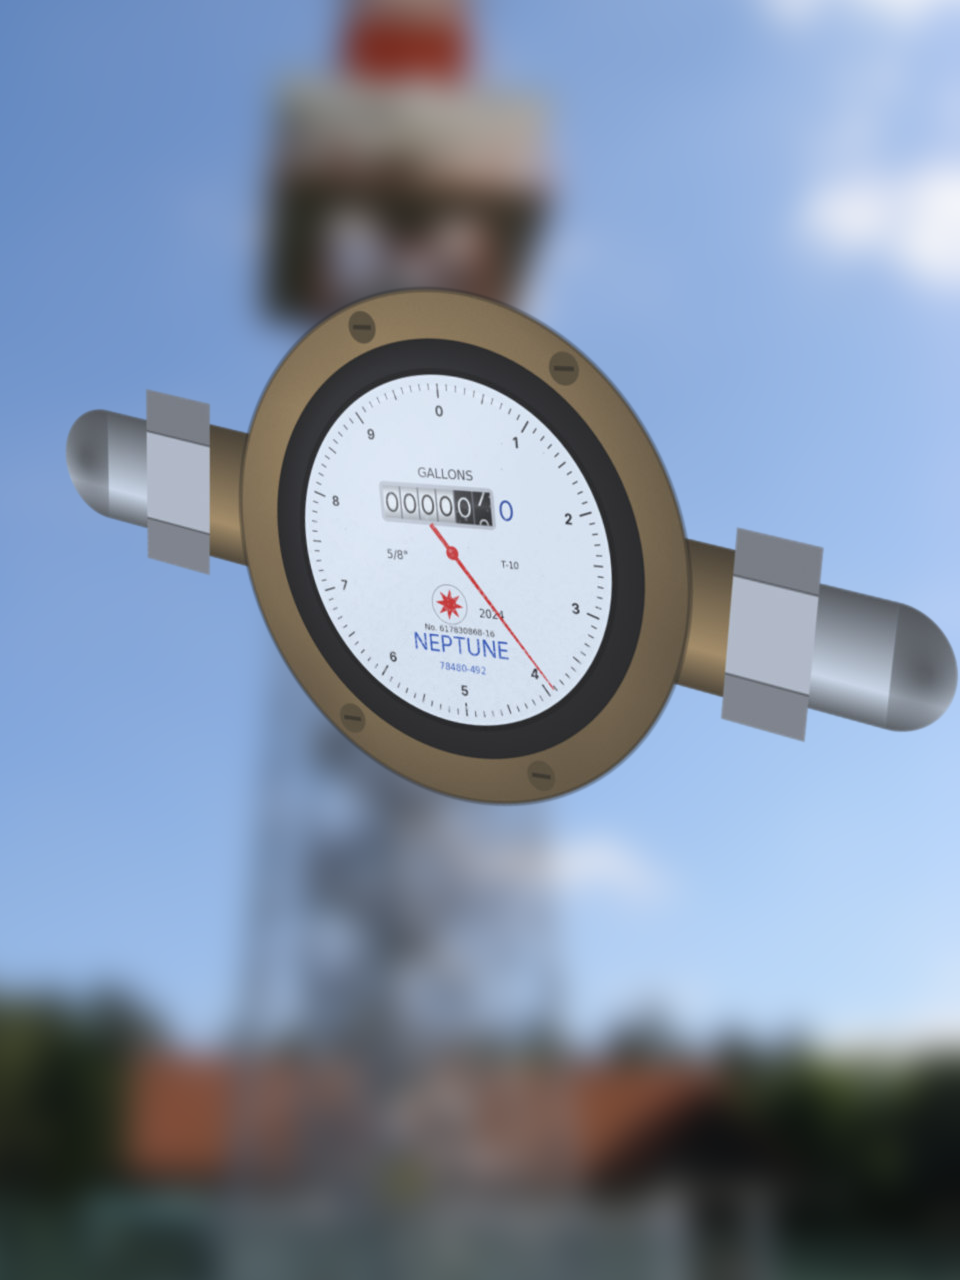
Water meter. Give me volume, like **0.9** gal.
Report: **73.9** gal
